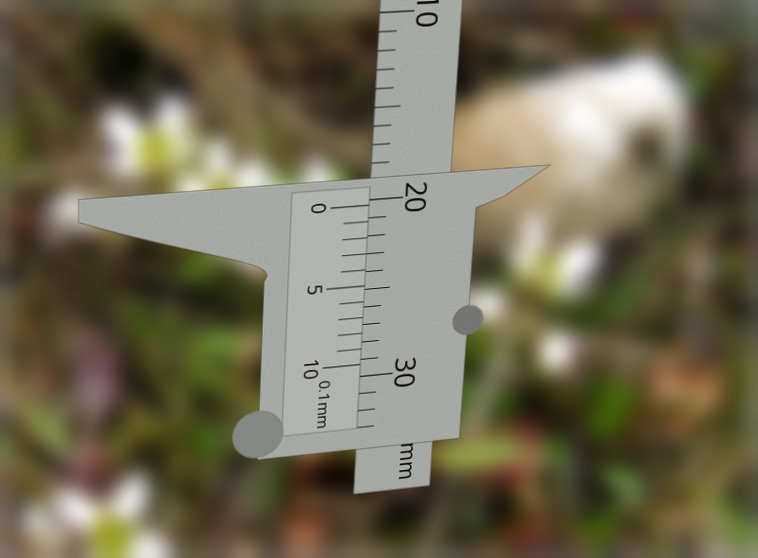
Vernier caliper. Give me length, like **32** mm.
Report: **20.3** mm
